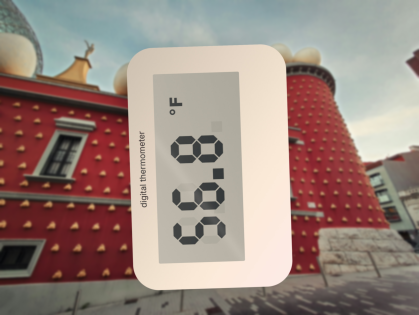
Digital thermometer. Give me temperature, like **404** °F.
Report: **56.8** °F
